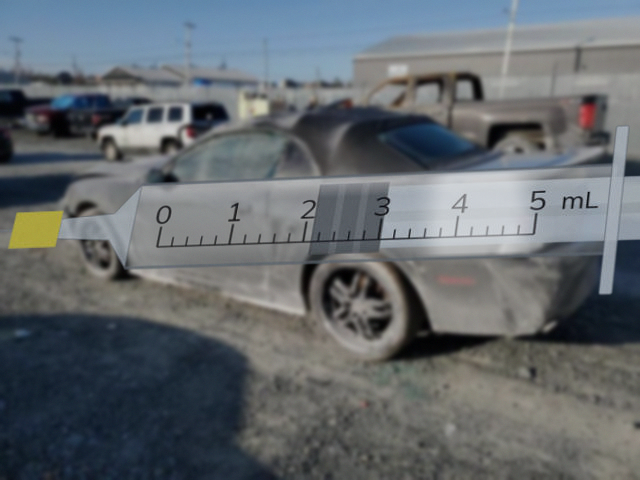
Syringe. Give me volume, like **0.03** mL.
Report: **2.1** mL
